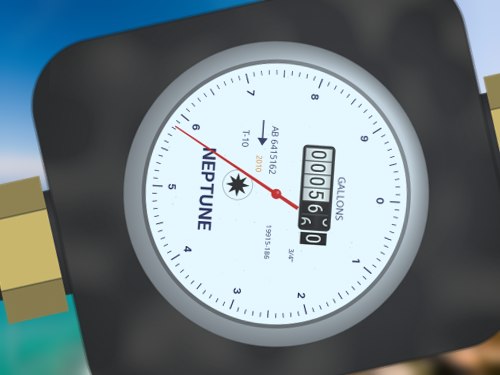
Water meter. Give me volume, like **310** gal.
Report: **5655.8** gal
